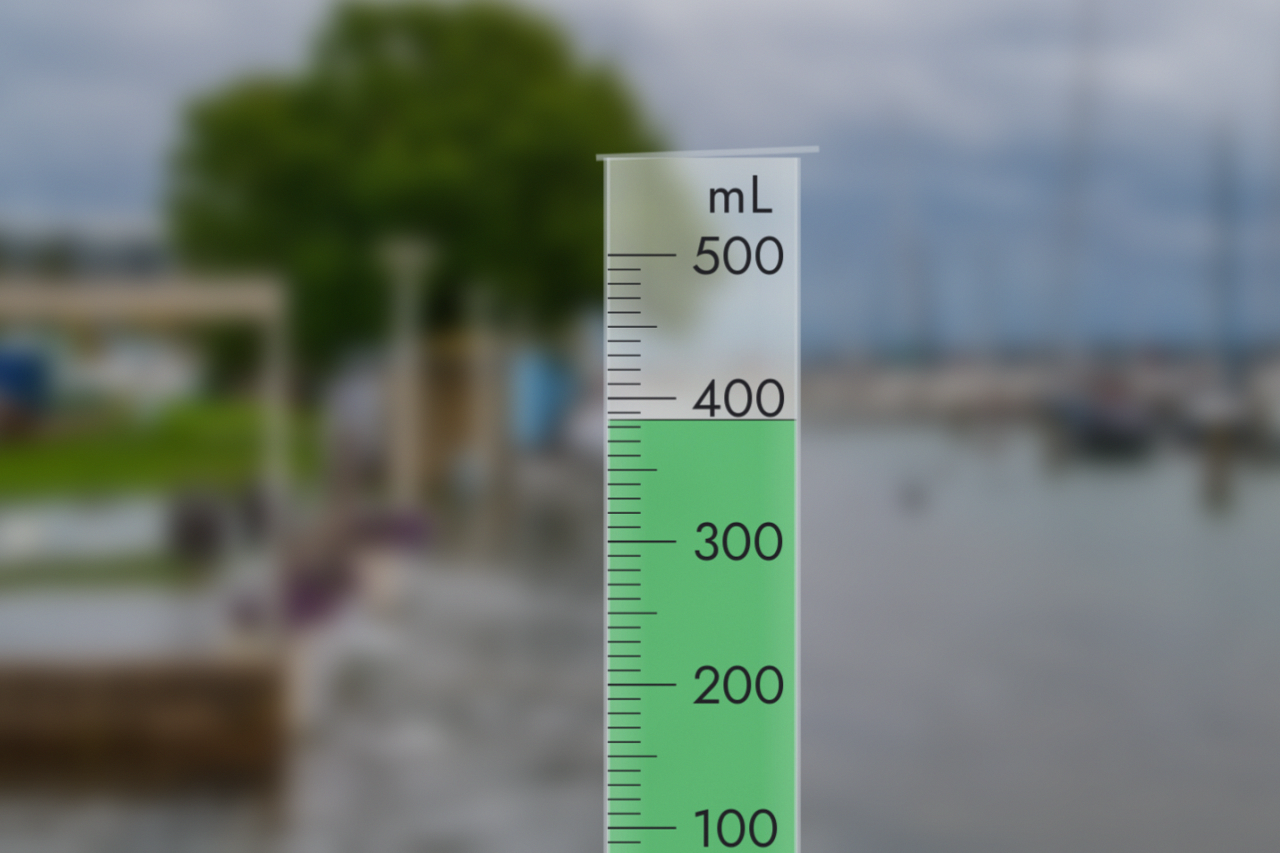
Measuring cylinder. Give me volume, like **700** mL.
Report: **385** mL
